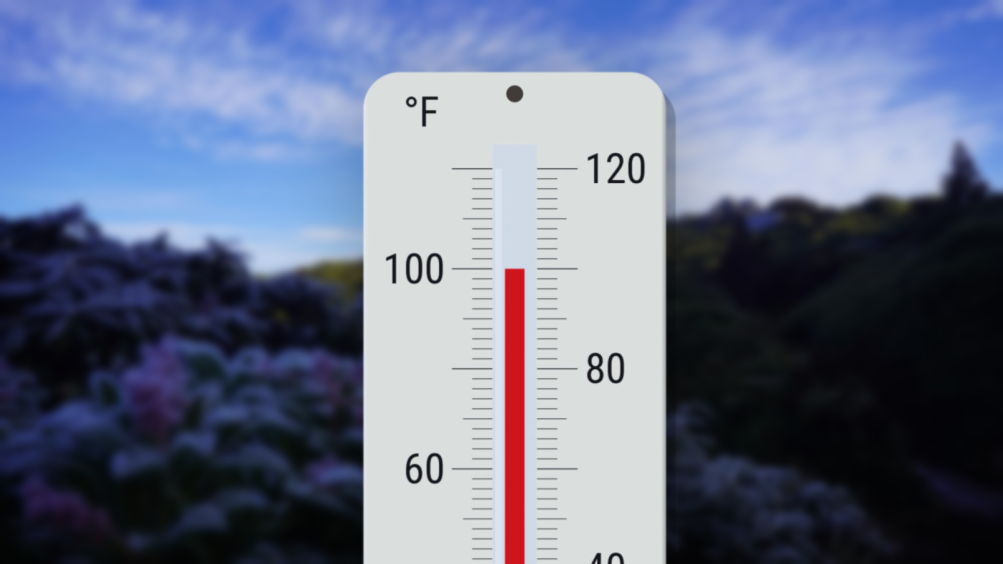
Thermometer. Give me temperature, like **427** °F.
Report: **100** °F
